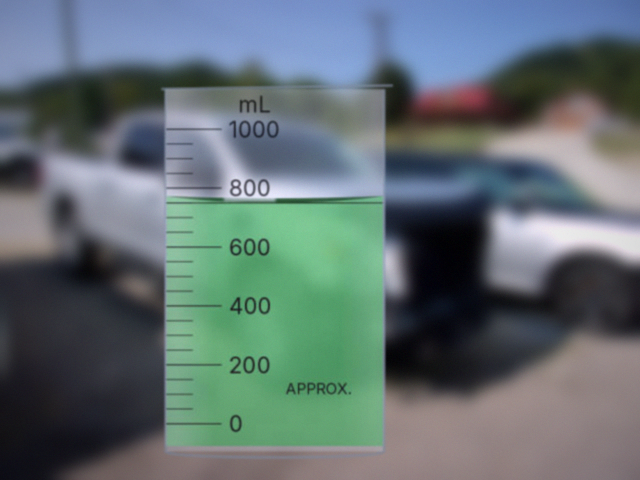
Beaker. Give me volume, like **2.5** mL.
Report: **750** mL
